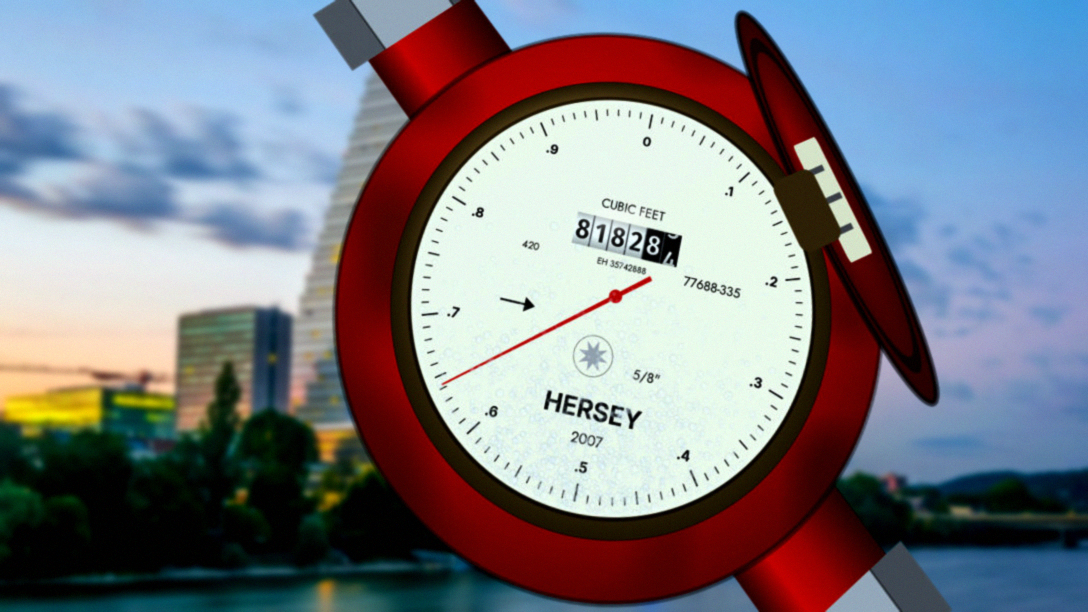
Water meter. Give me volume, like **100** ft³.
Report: **818283.64** ft³
